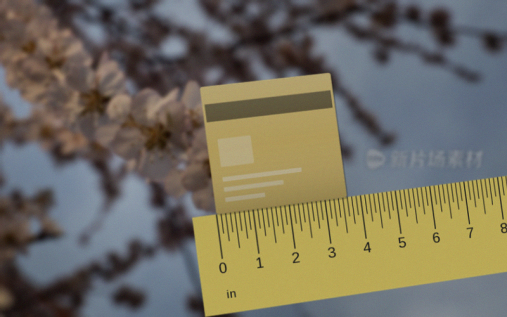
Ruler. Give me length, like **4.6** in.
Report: **3.625** in
